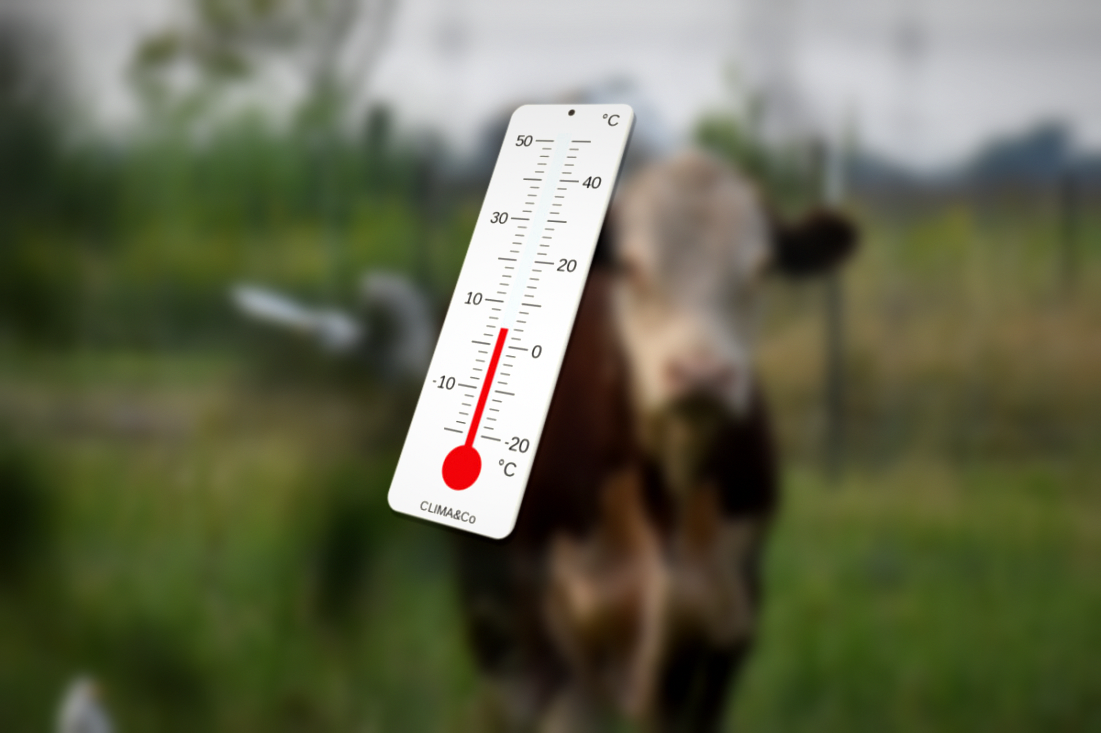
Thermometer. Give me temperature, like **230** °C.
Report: **4** °C
